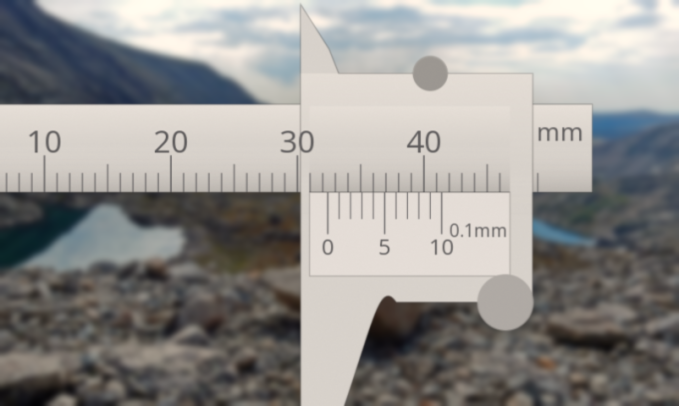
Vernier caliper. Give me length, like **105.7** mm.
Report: **32.4** mm
